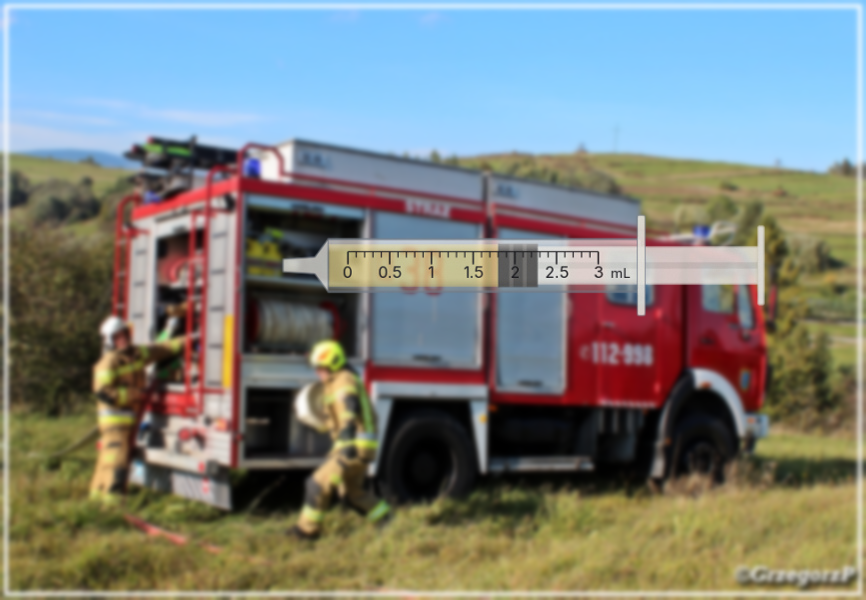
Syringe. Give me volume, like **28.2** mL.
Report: **1.8** mL
